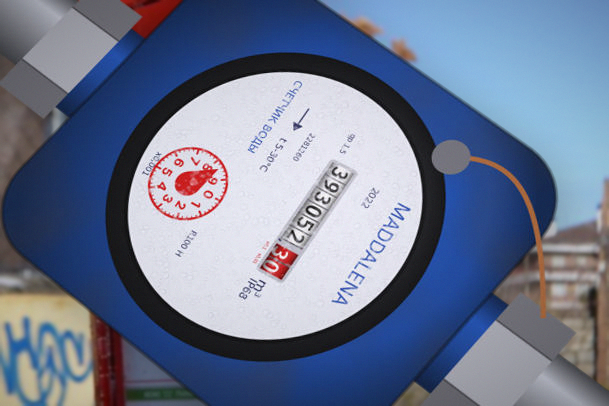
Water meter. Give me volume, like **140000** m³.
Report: **393052.298** m³
